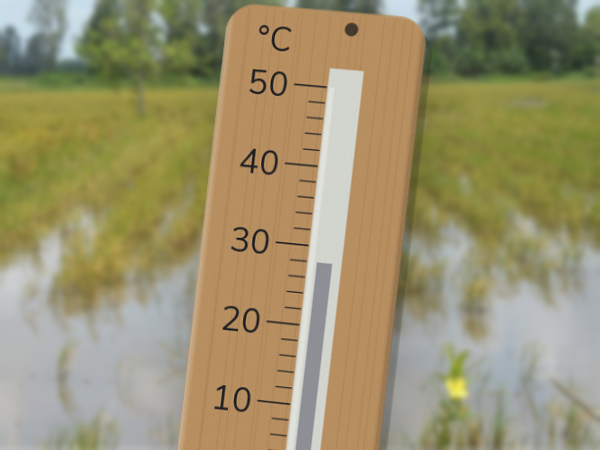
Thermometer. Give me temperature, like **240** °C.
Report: **28** °C
